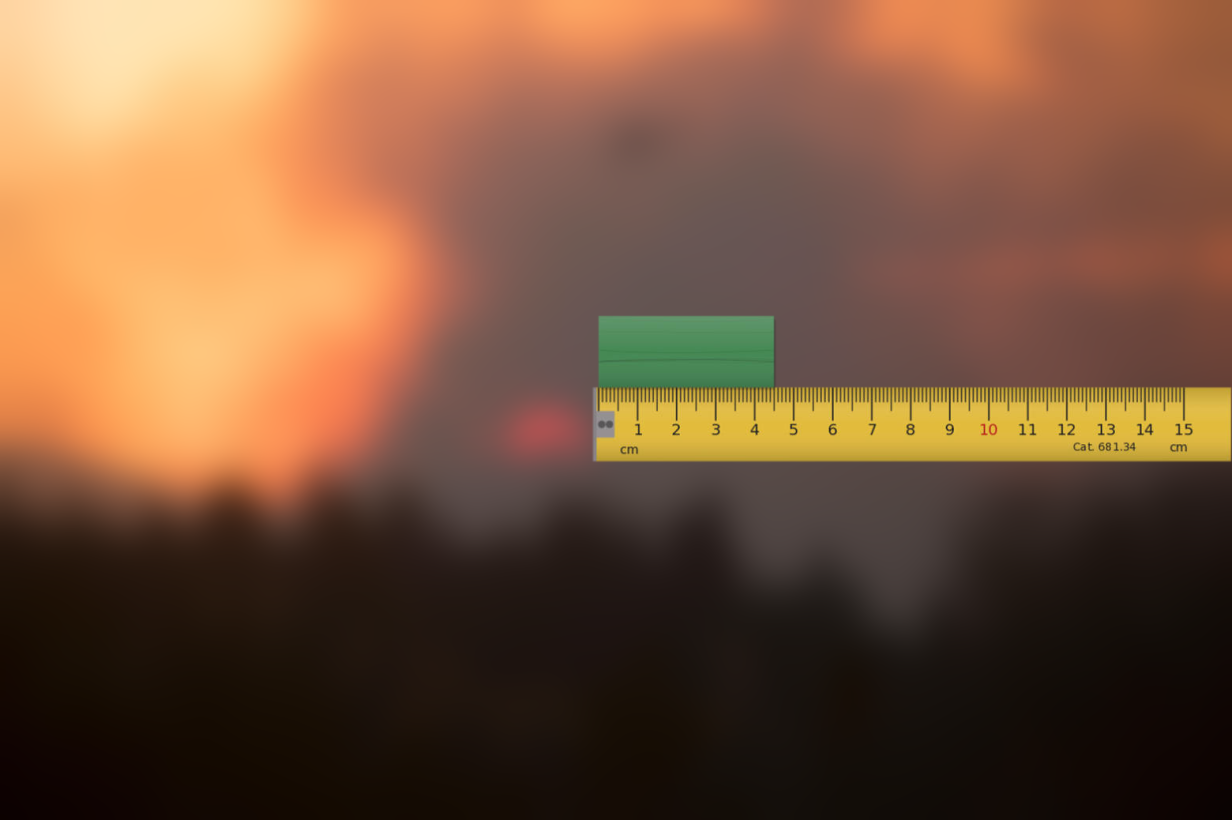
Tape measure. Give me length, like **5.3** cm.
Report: **4.5** cm
